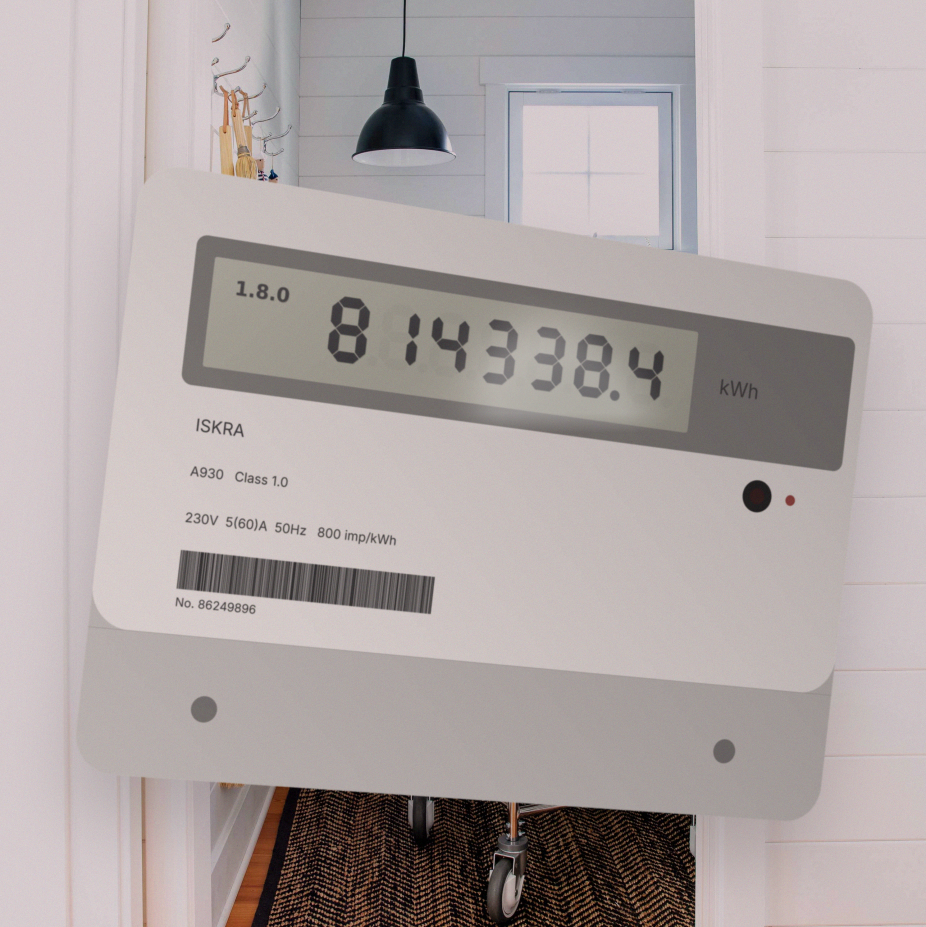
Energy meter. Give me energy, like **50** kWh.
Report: **814338.4** kWh
